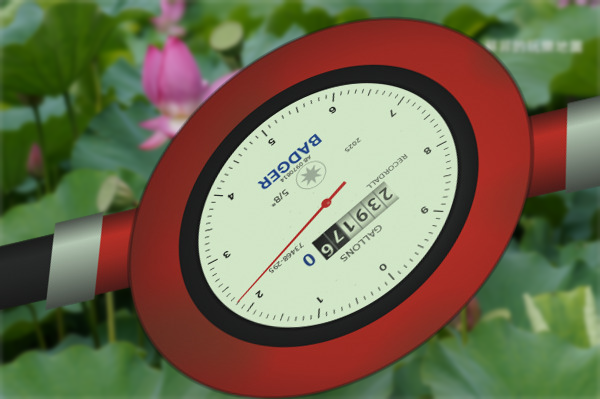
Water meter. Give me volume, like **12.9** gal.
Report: **2391762.2** gal
